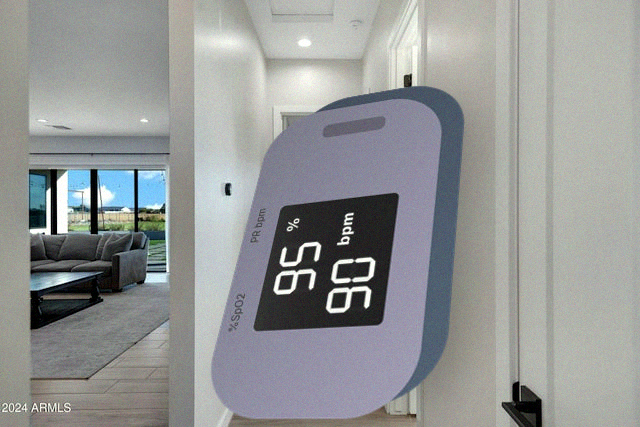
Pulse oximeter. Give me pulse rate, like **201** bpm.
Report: **90** bpm
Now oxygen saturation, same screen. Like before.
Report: **95** %
